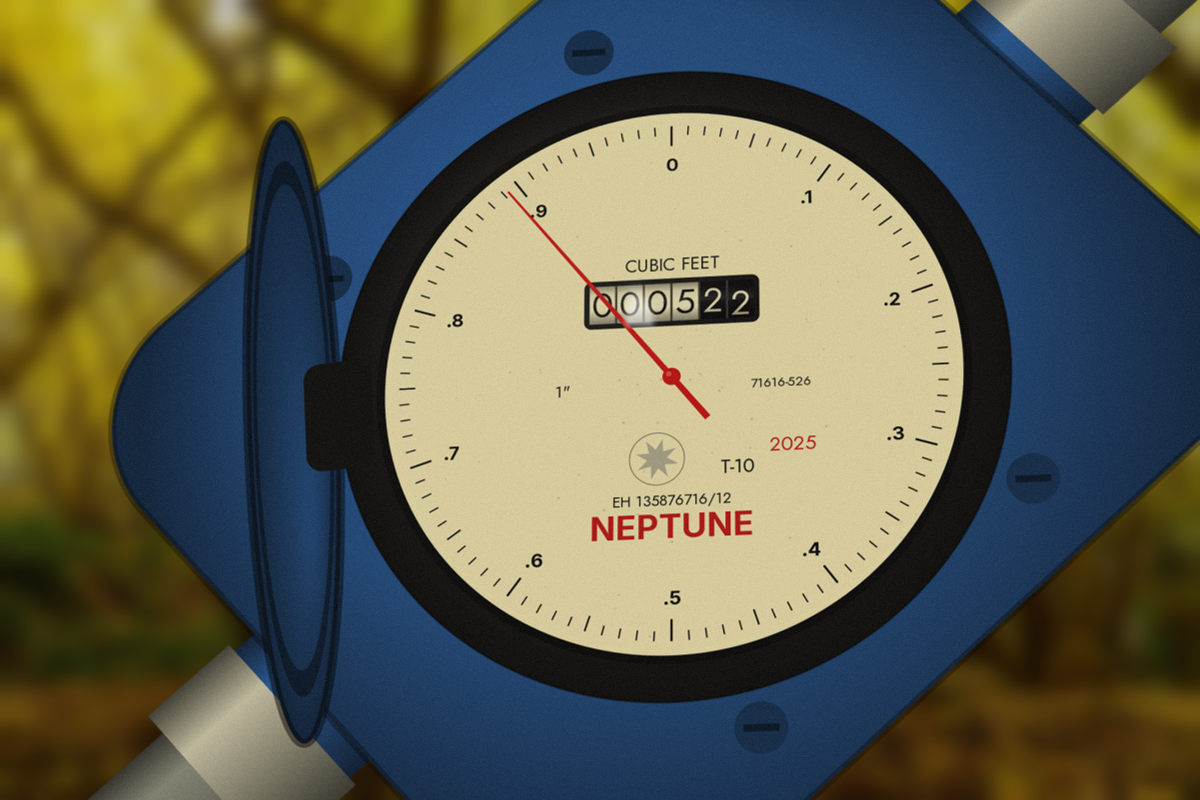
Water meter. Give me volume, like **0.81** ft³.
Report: **521.89** ft³
